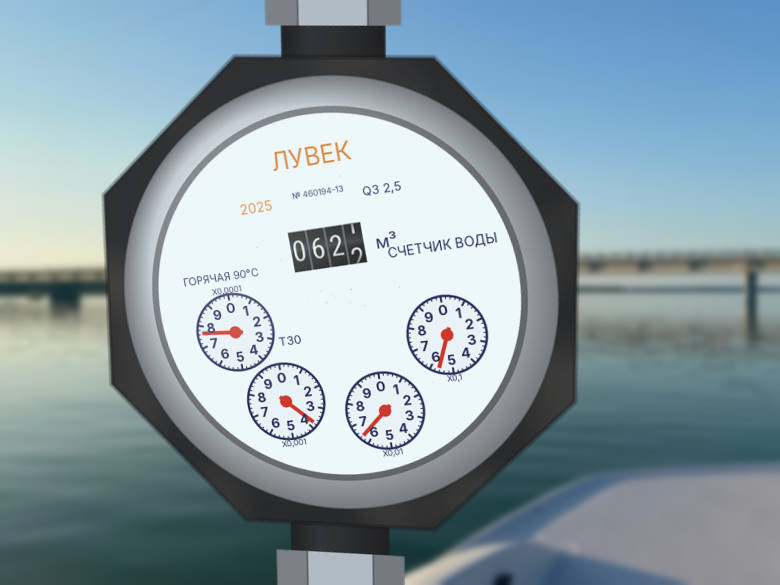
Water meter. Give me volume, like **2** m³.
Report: **621.5637** m³
